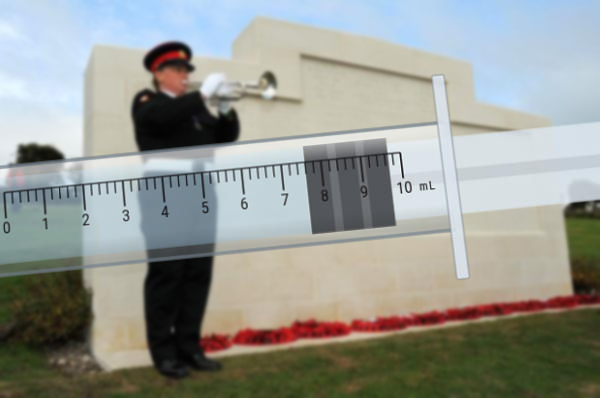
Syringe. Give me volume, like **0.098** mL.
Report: **7.6** mL
